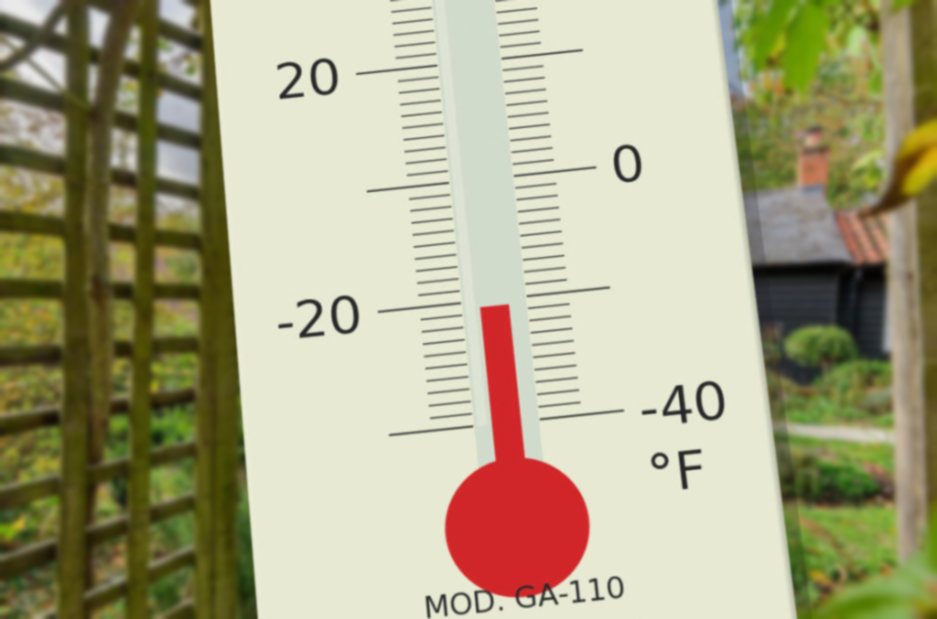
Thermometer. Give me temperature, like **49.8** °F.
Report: **-21** °F
